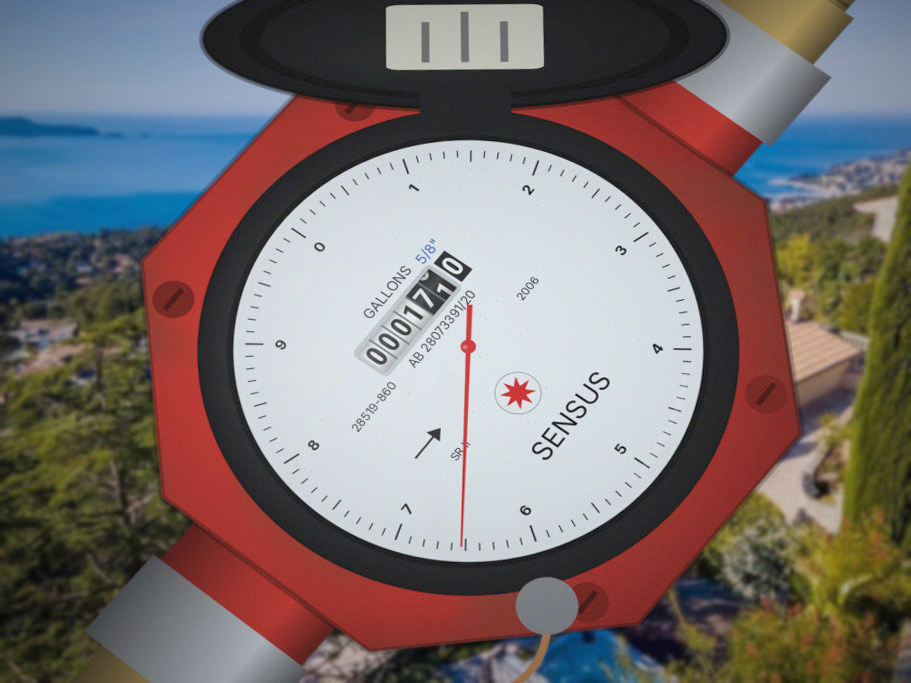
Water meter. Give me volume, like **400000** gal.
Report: **1706.5** gal
